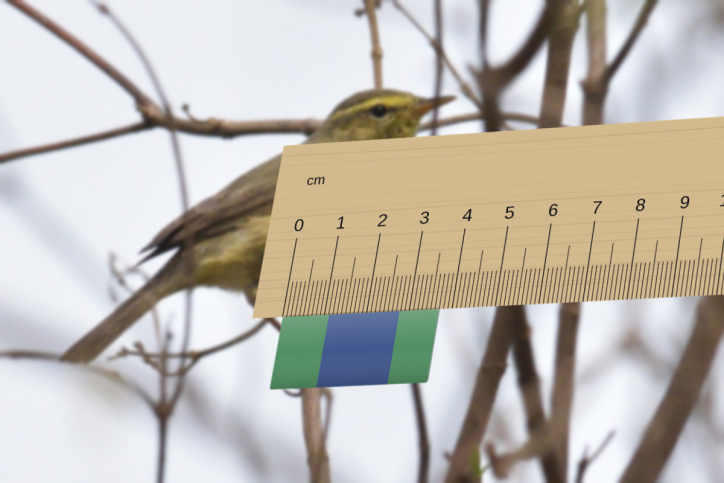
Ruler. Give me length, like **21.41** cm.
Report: **3.7** cm
